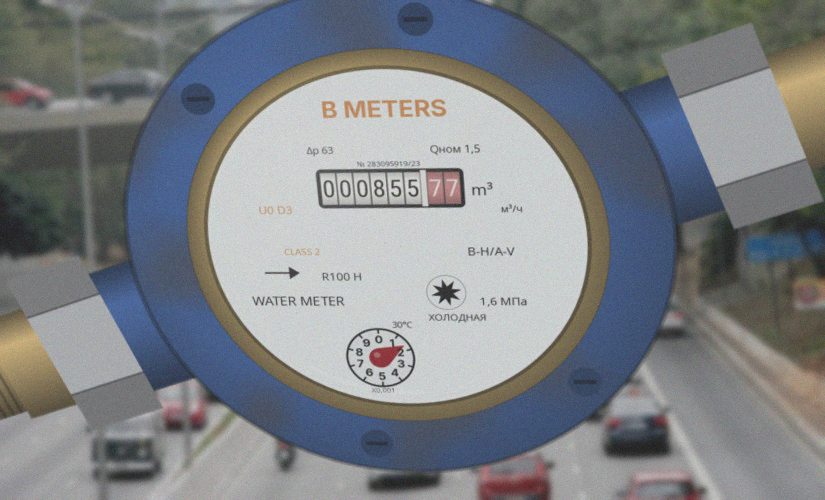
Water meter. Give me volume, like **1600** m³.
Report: **855.771** m³
